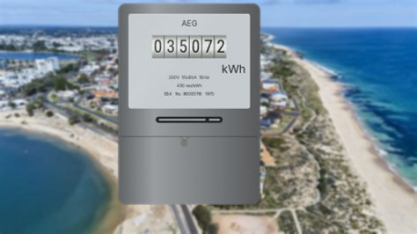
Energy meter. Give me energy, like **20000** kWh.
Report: **35072** kWh
